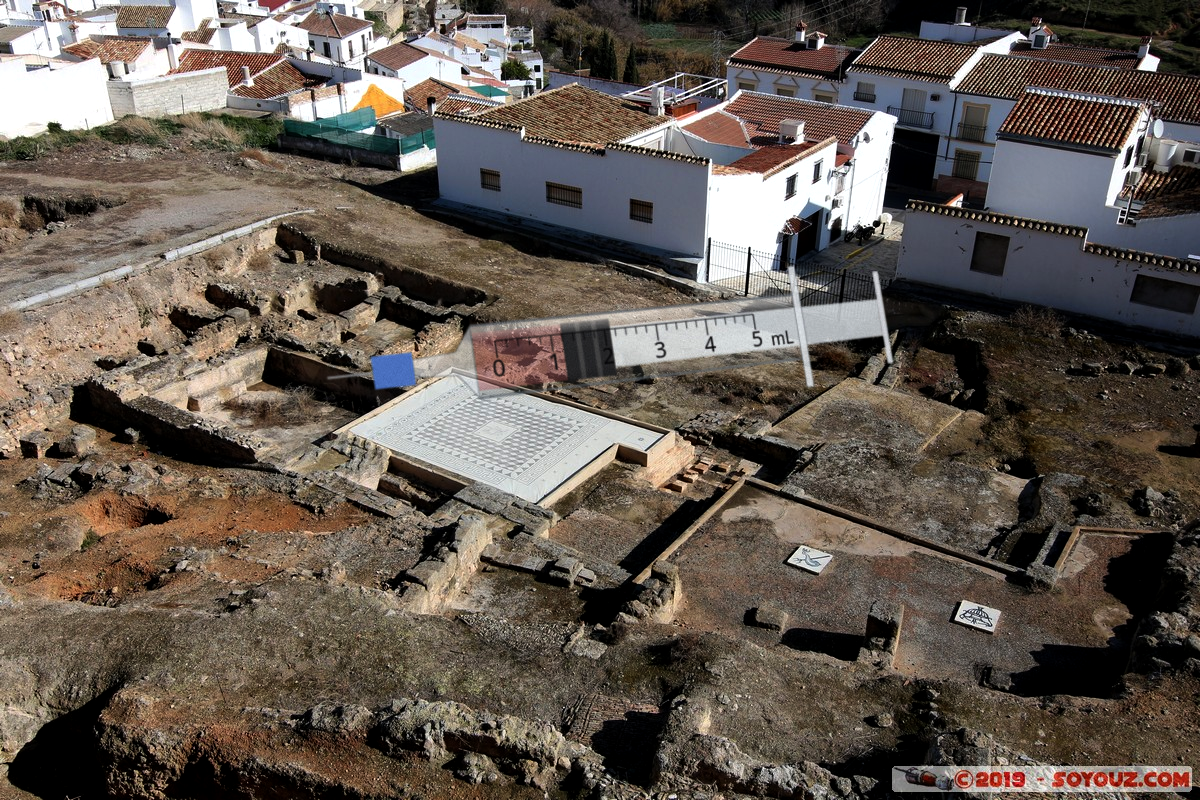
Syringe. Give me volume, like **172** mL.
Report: **1.2** mL
